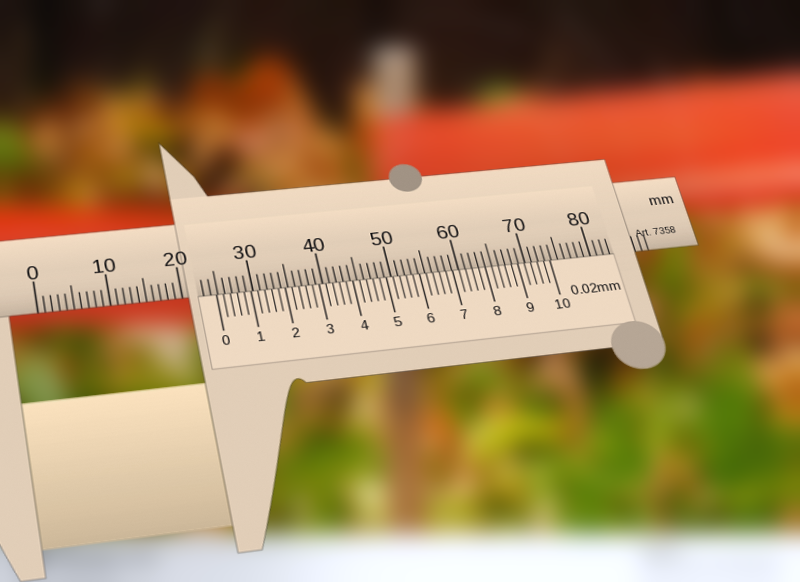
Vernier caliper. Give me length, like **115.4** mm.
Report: **24.8** mm
